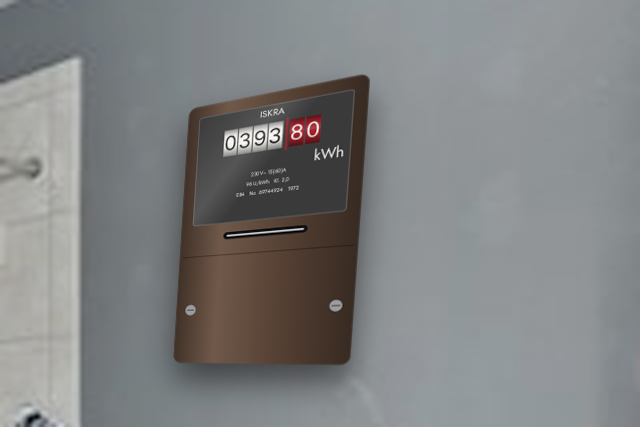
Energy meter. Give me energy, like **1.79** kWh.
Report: **393.80** kWh
